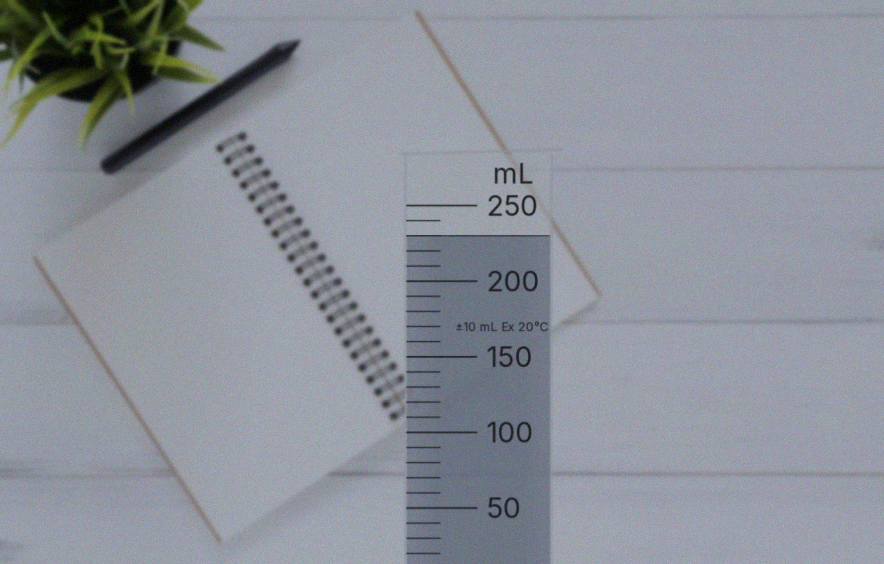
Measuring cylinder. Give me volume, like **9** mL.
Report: **230** mL
